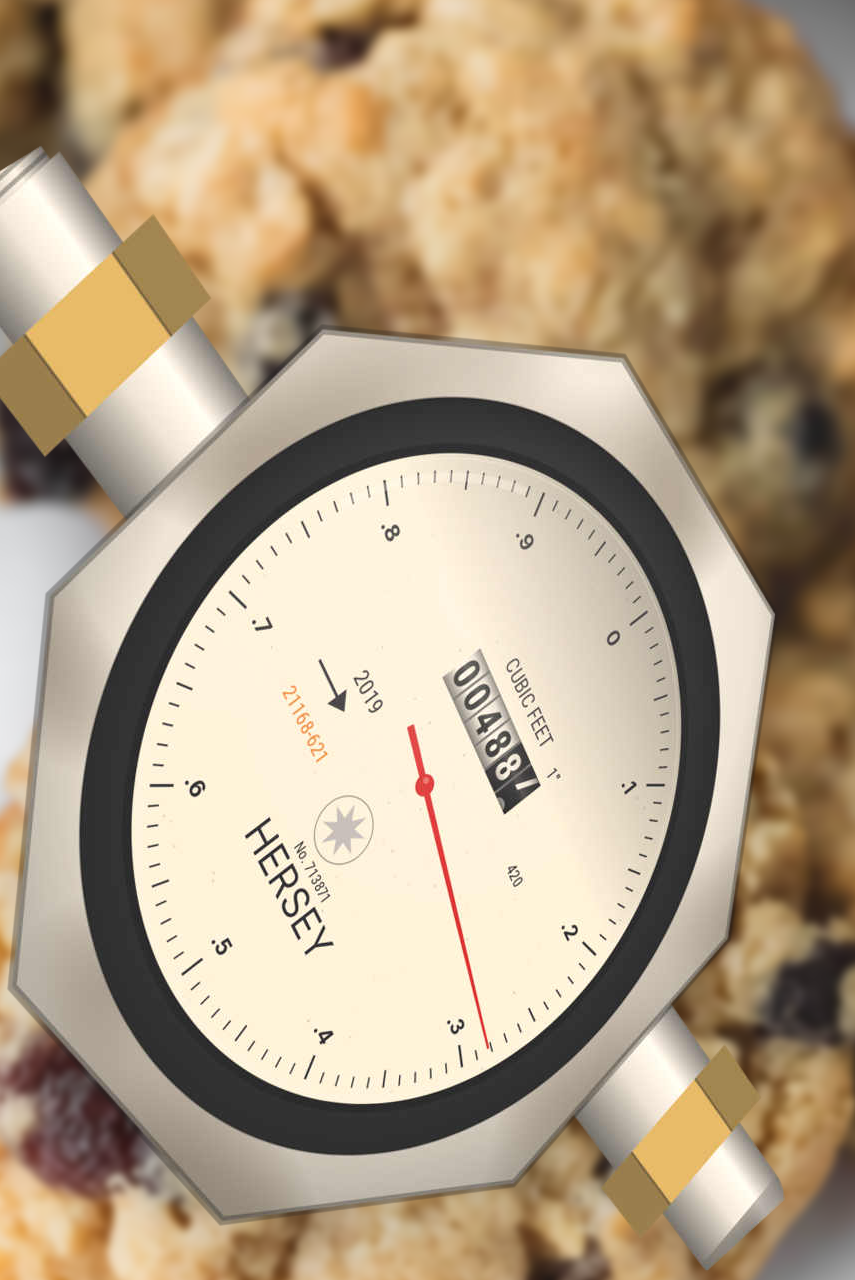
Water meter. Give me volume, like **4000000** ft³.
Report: **4887.28** ft³
